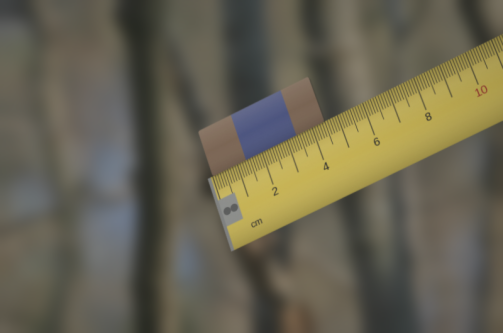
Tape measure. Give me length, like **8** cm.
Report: **4.5** cm
